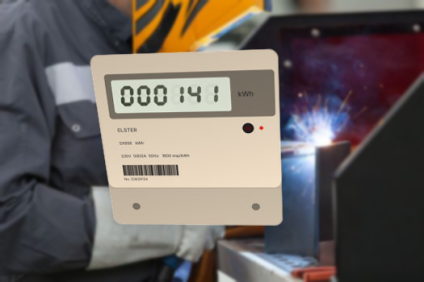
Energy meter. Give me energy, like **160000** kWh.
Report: **141** kWh
